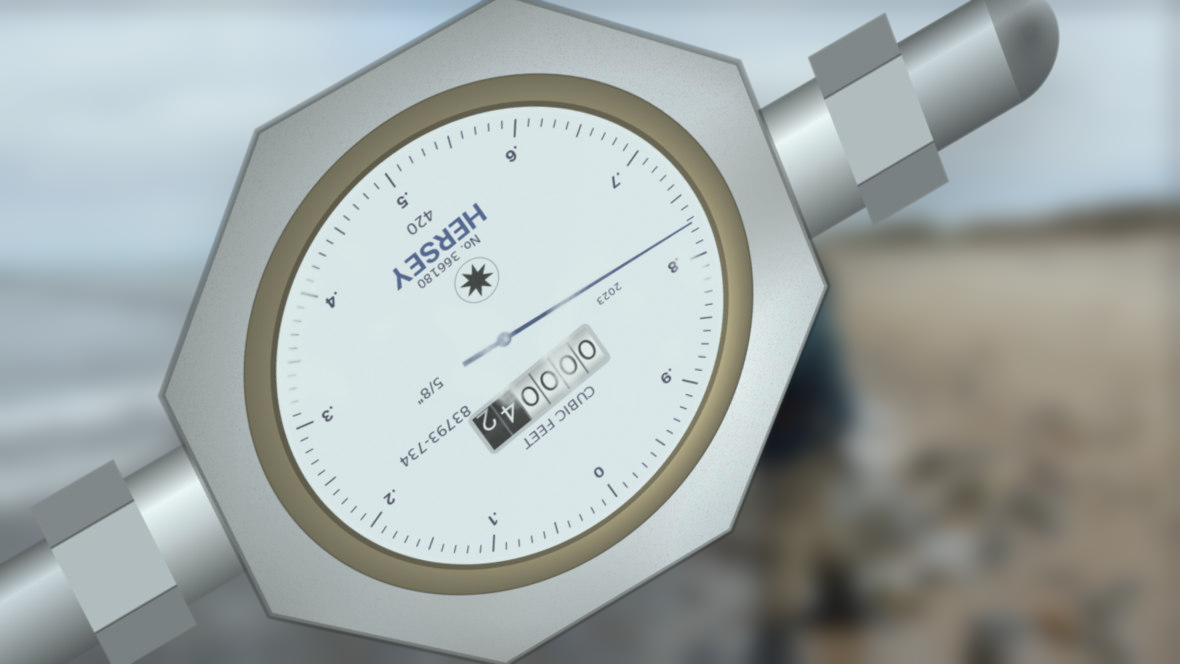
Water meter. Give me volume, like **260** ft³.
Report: **41.77** ft³
